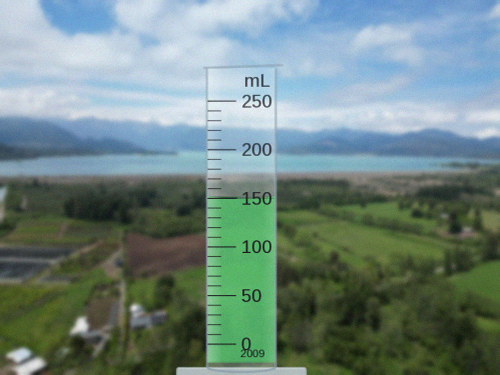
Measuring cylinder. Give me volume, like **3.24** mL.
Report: **150** mL
